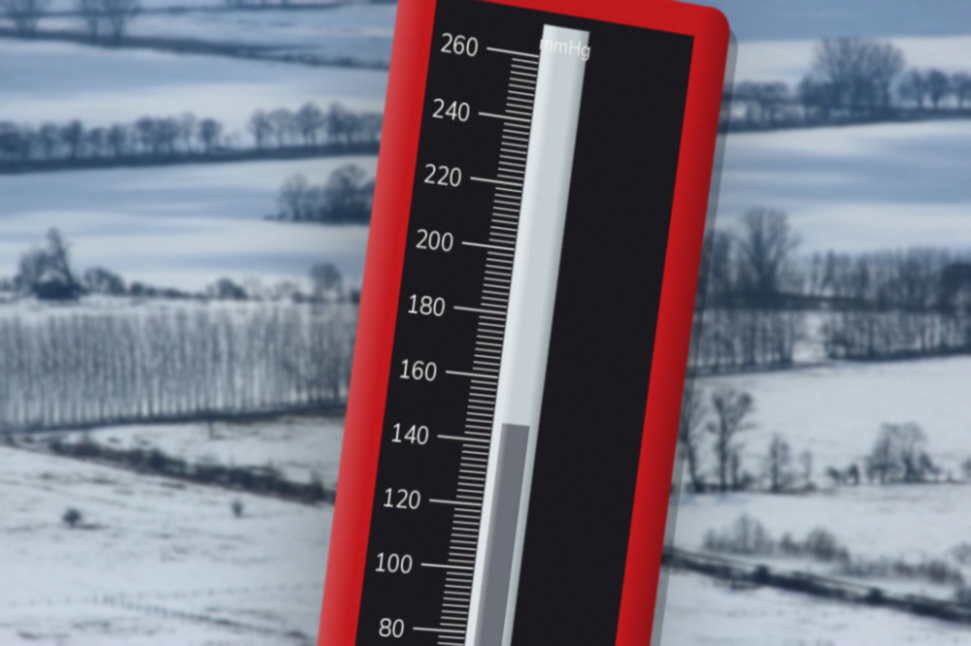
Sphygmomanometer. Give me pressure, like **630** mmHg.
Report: **146** mmHg
